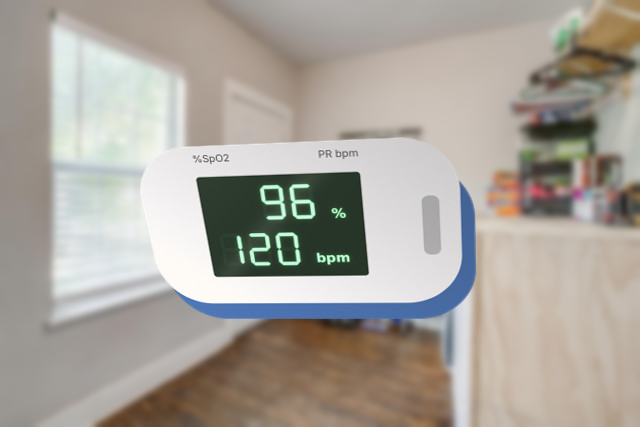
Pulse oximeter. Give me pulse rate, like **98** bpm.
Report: **120** bpm
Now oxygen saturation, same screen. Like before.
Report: **96** %
